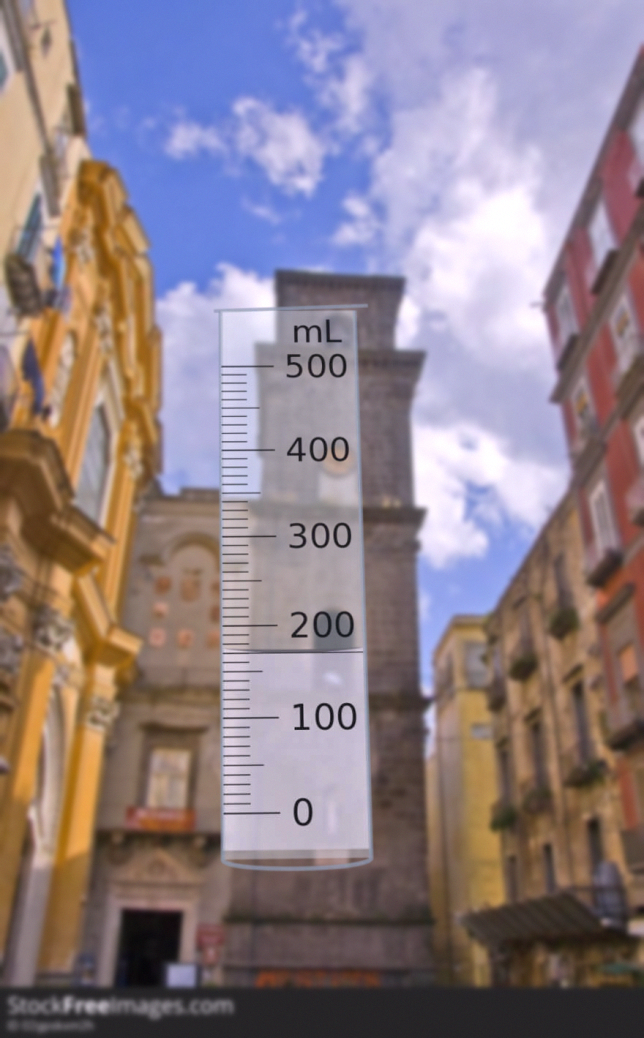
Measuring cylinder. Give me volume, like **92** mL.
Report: **170** mL
